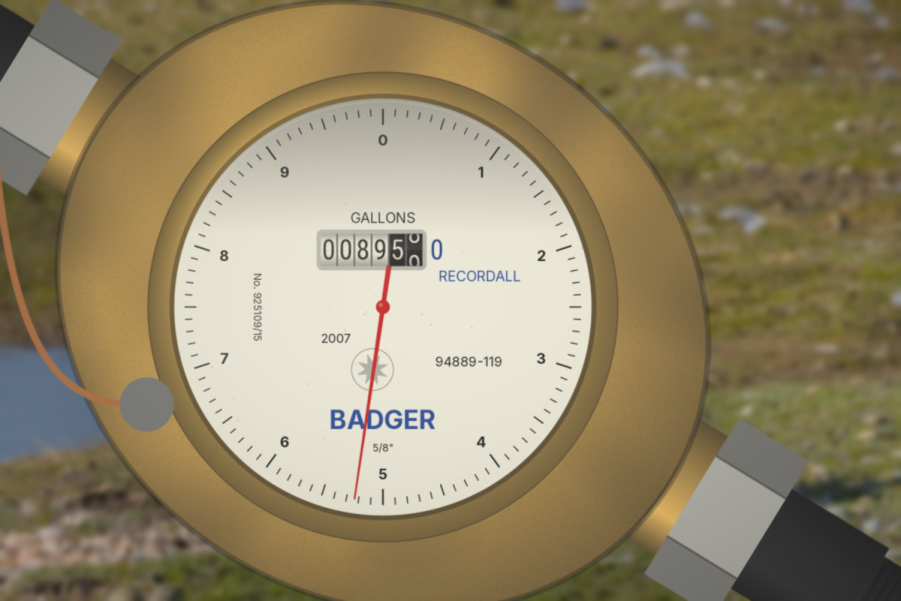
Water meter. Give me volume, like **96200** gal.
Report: **89585.2** gal
